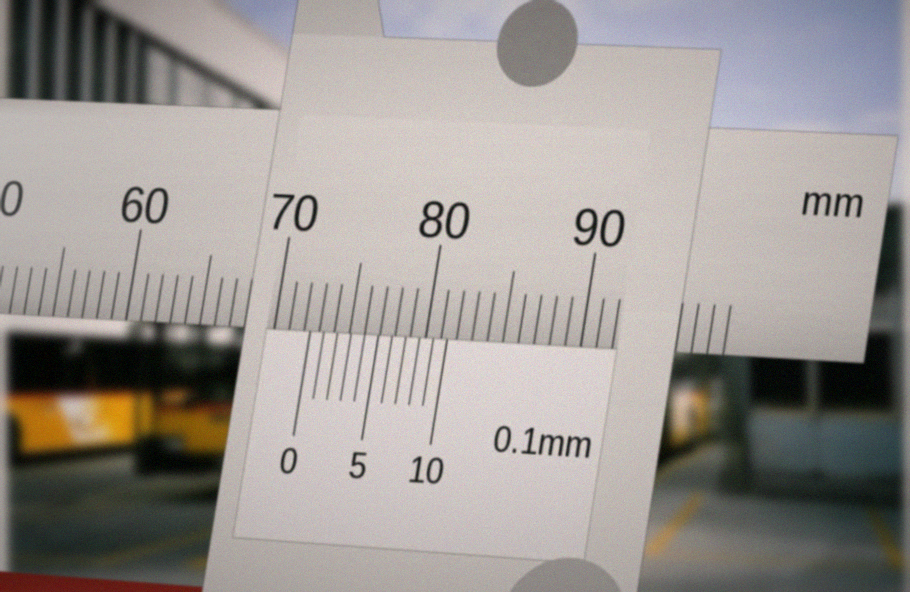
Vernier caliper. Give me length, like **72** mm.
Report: **72.4** mm
